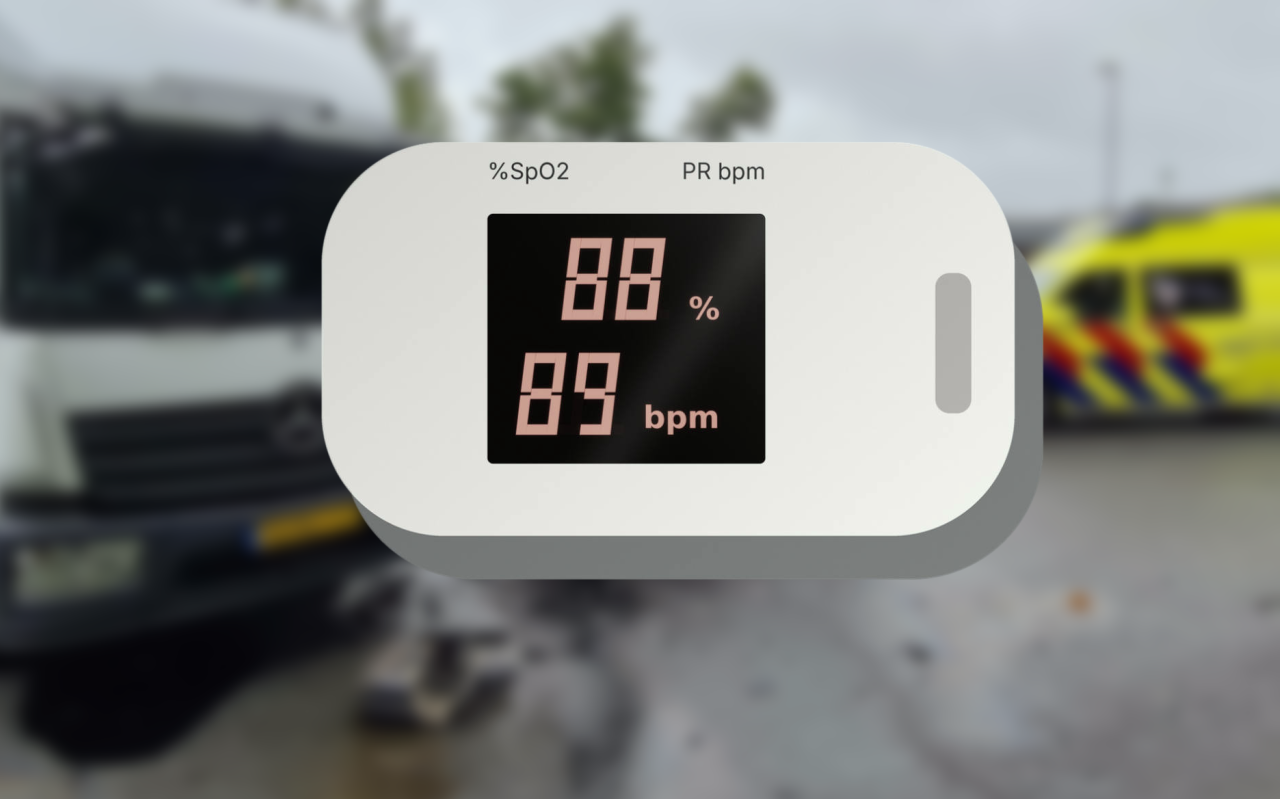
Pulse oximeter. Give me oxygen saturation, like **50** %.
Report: **88** %
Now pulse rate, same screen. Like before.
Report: **89** bpm
